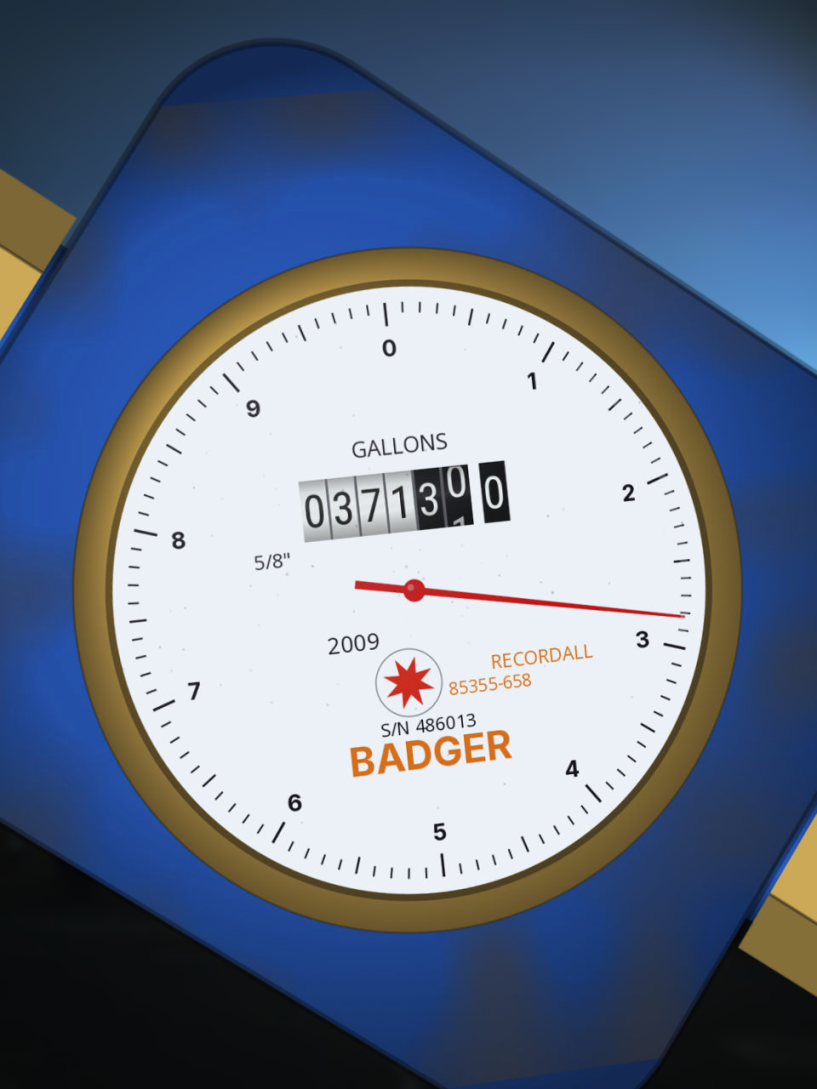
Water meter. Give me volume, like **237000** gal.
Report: **371302.8** gal
